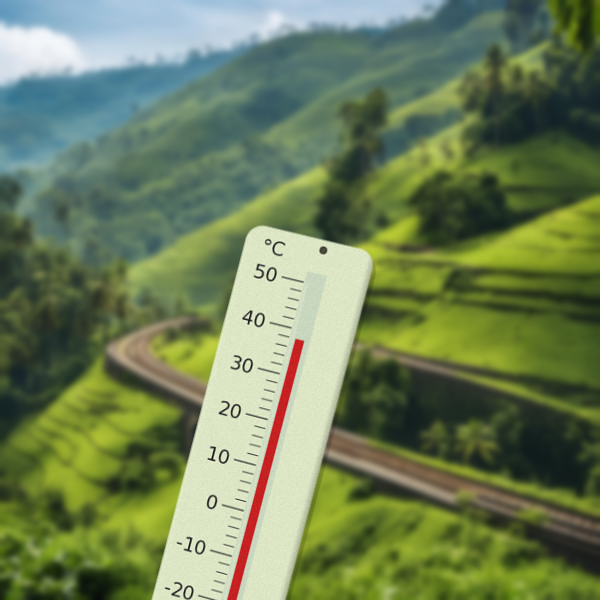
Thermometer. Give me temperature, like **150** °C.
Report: **38** °C
